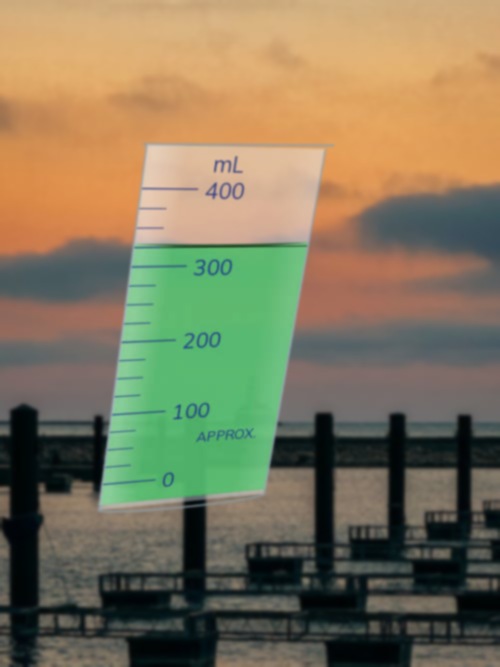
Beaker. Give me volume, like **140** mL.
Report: **325** mL
